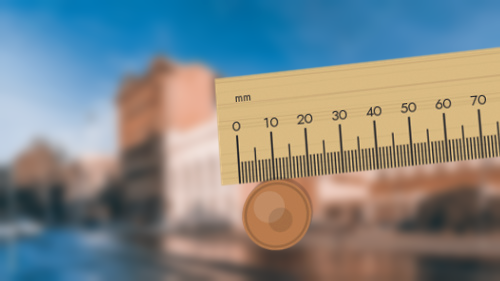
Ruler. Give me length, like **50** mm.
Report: **20** mm
